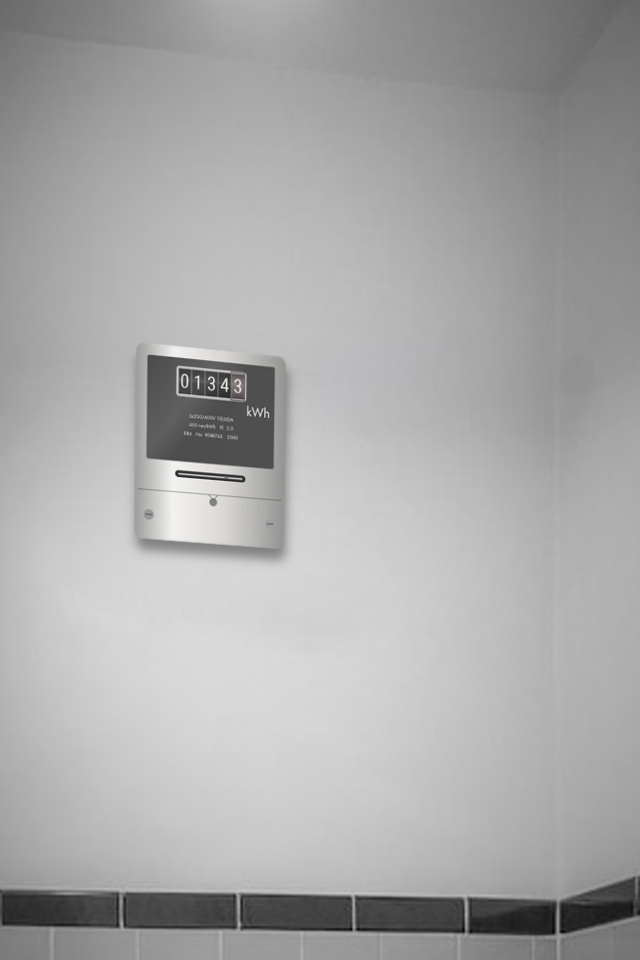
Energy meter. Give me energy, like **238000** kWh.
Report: **134.3** kWh
